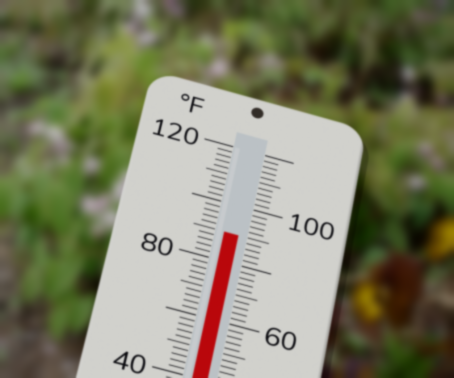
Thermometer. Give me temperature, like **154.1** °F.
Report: **90** °F
